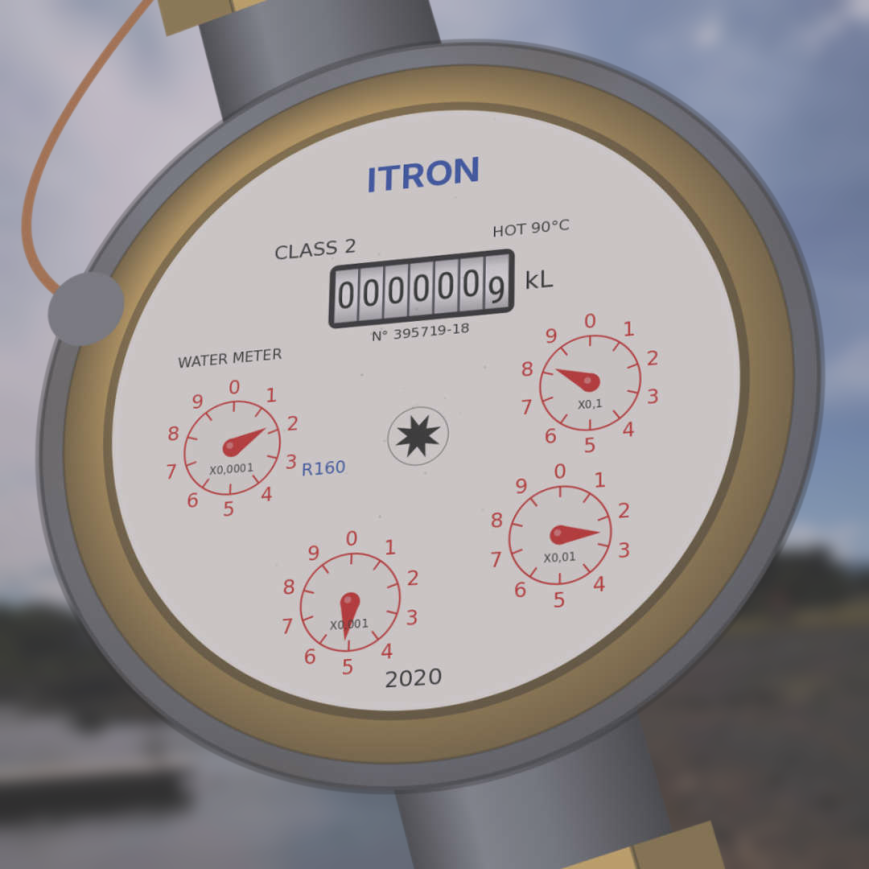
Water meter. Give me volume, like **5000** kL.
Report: **8.8251** kL
